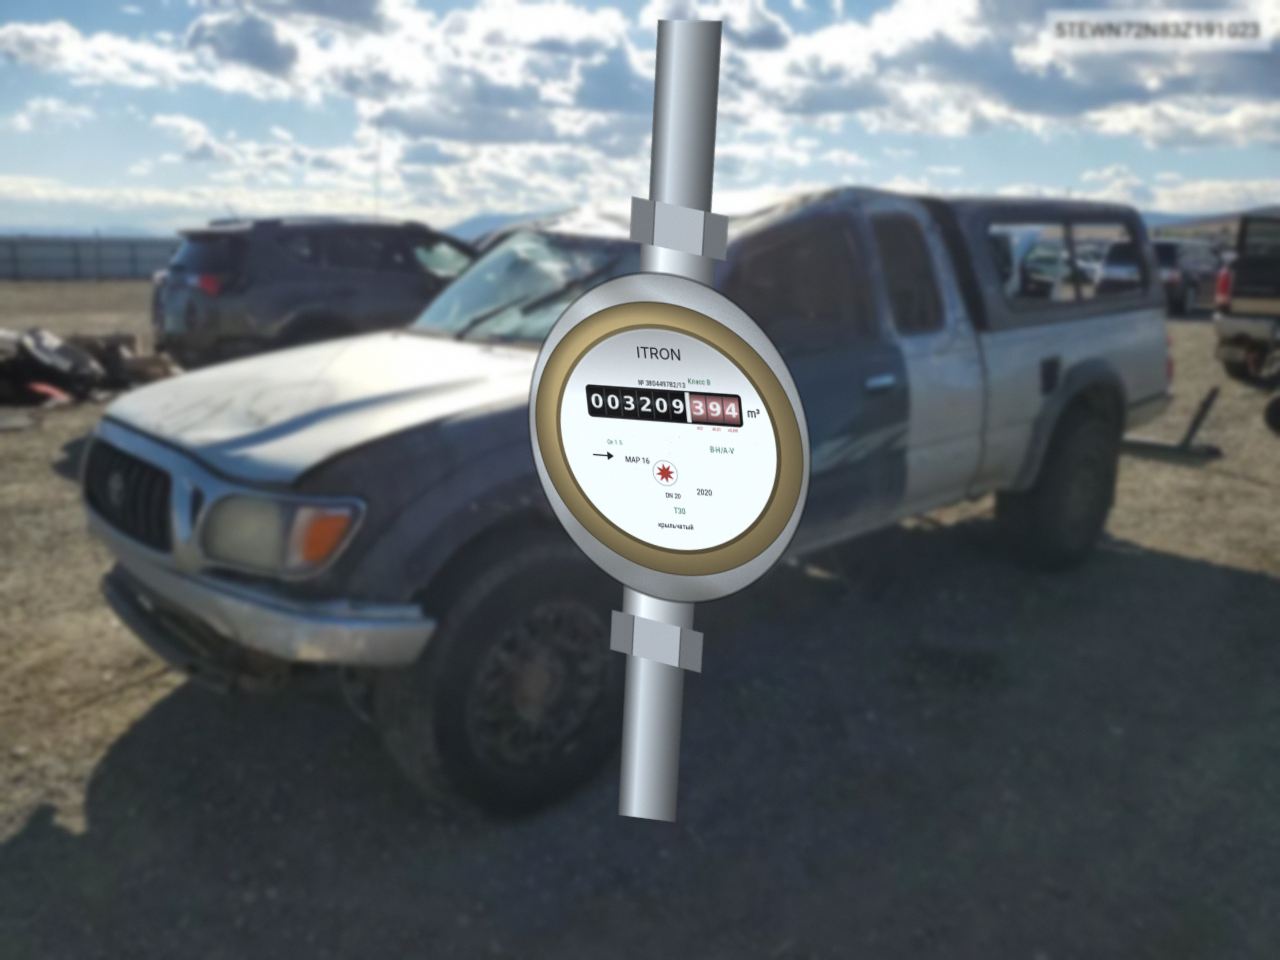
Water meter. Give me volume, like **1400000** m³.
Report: **3209.394** m³
